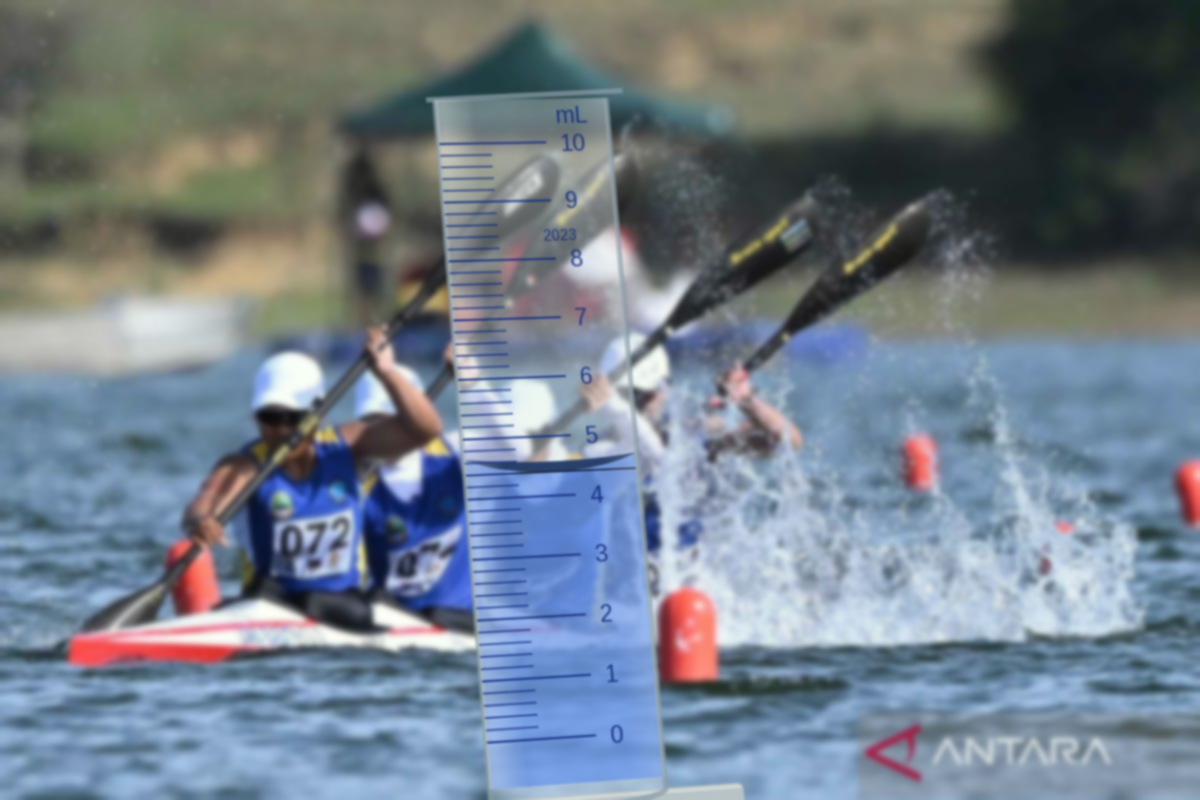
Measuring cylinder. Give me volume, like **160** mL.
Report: **4.4** mL
